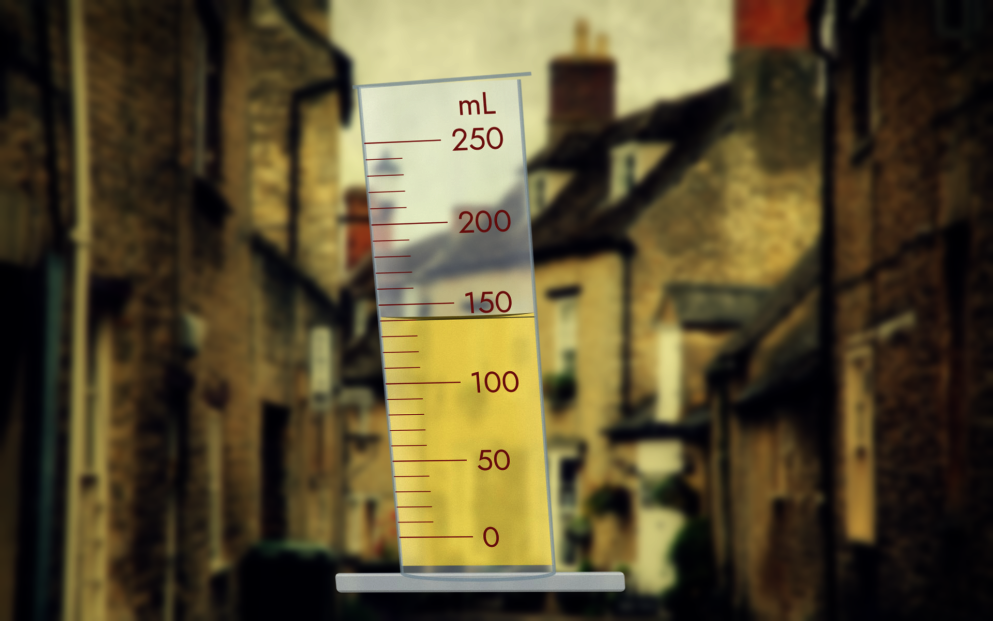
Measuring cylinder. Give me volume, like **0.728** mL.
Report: **140** mL
